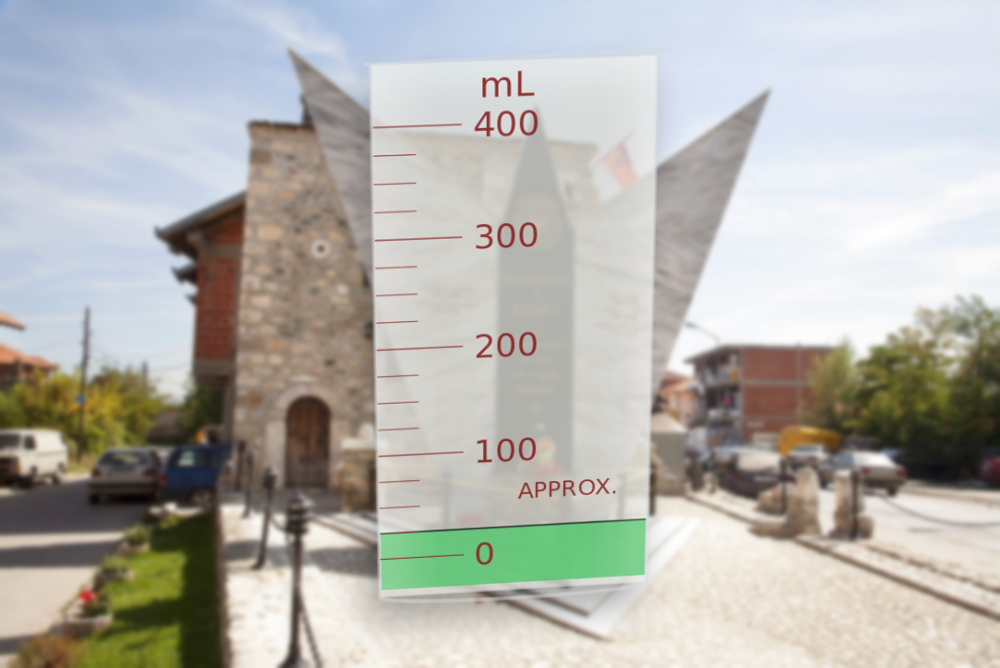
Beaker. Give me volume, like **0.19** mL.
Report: **25** mL
